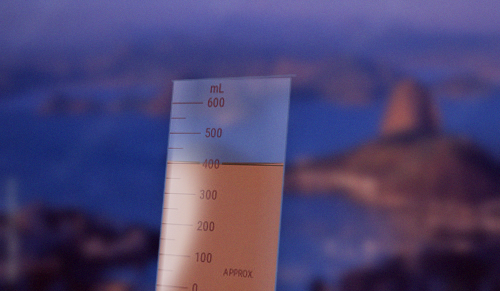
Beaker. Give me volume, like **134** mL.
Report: **400** mL
